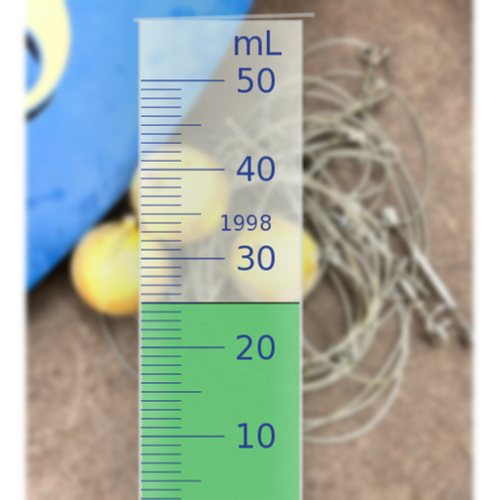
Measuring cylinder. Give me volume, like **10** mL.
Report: **25** mL
